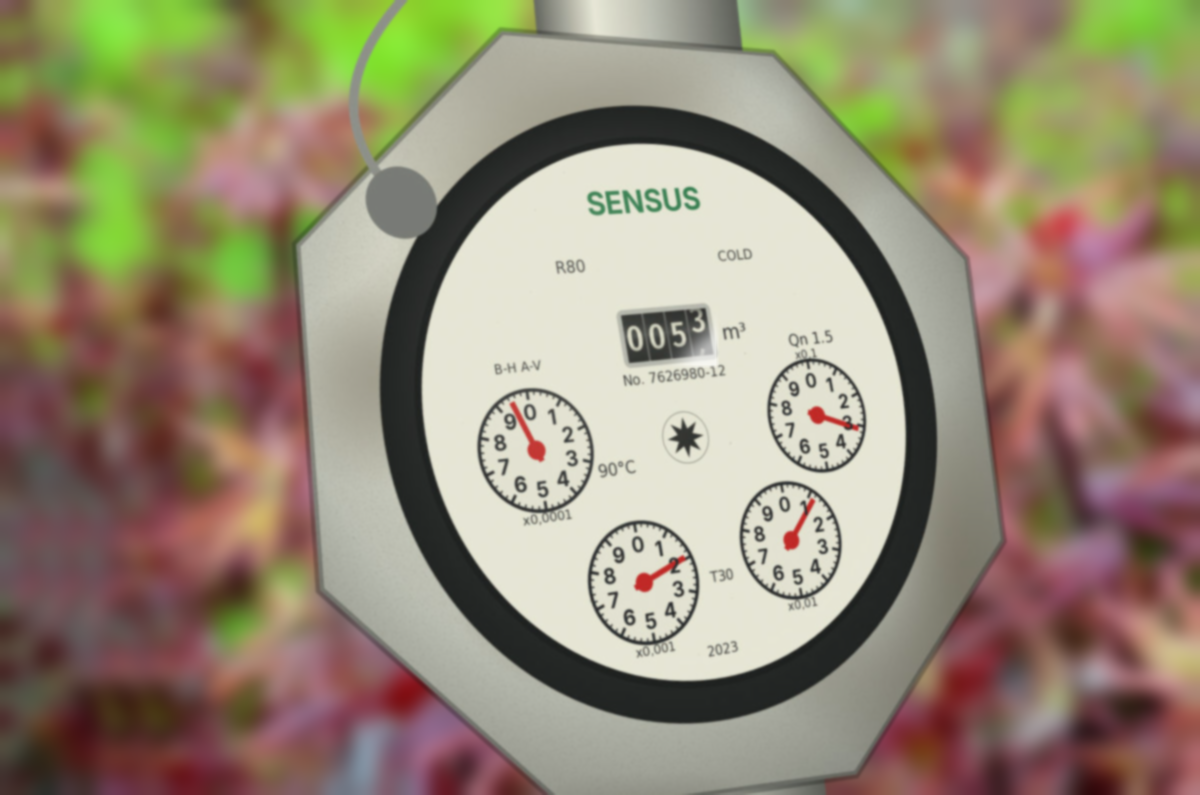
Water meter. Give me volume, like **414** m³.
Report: **53.3119** m³
